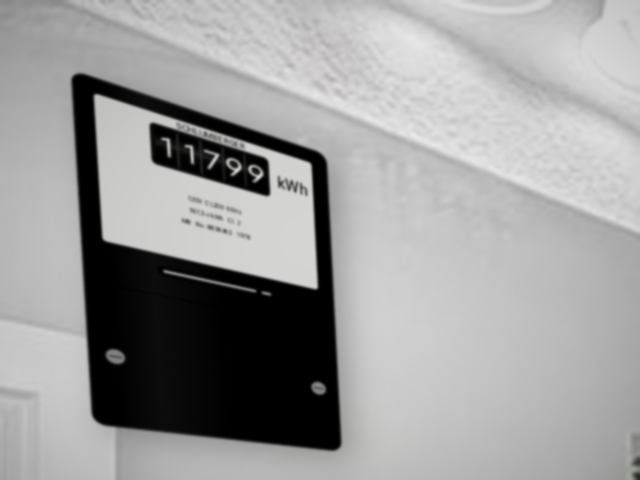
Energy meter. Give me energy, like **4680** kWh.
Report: **11799** kWh
